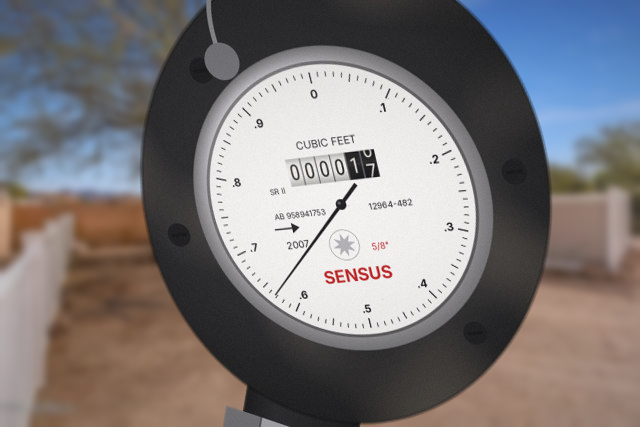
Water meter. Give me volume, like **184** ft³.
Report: **16.63** ft³
